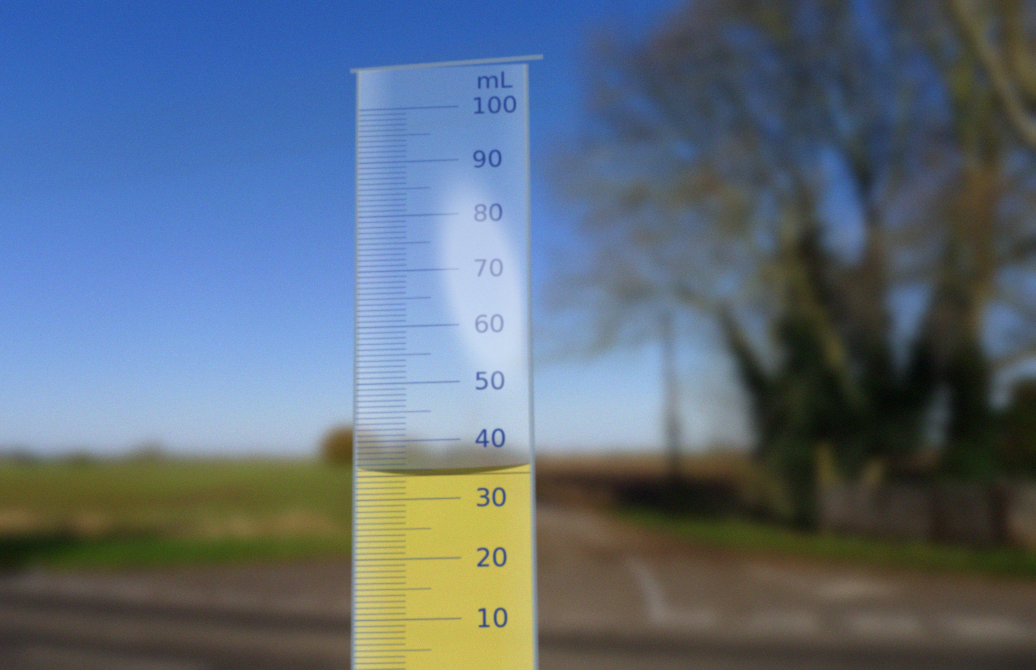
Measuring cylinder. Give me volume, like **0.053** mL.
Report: **34** mL
